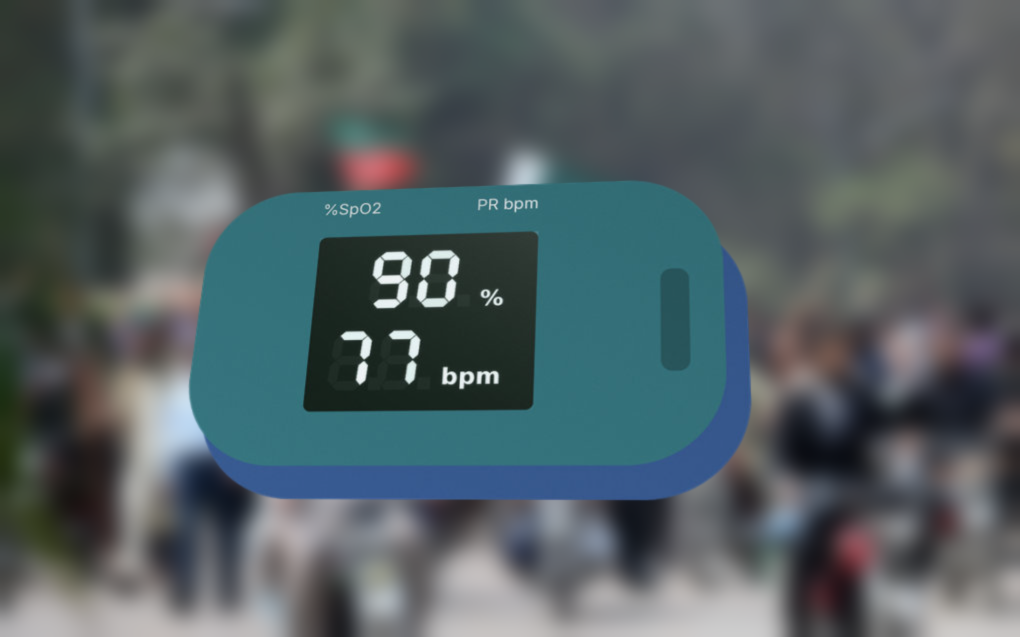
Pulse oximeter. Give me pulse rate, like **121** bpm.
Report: **77** bpm
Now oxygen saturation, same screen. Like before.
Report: **90** %
